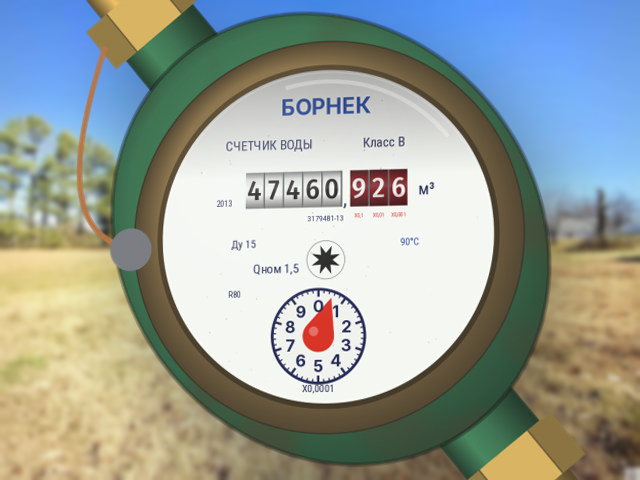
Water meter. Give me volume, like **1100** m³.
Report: **47460.9260** m³
